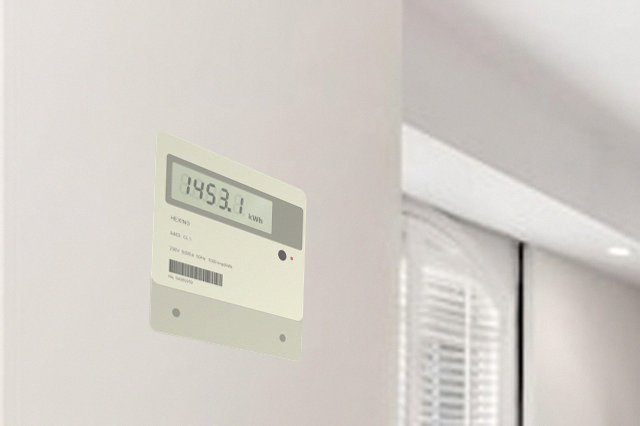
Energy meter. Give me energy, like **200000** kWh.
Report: **1453.1** kWh
